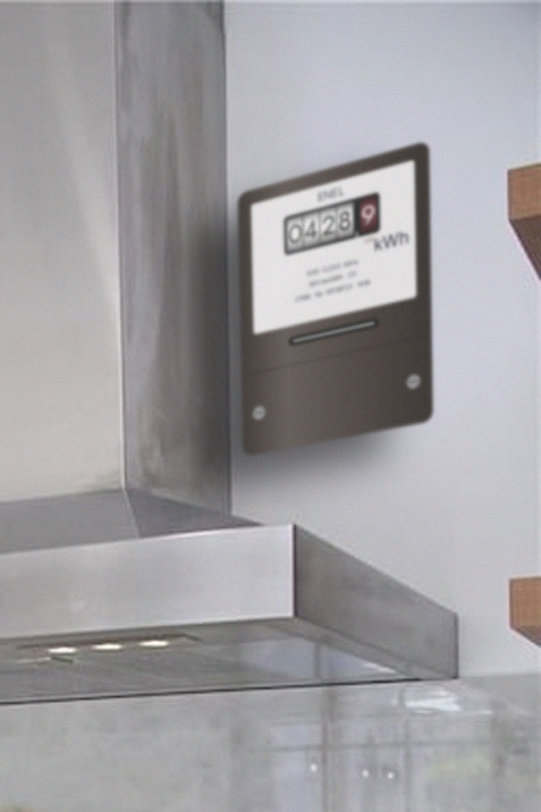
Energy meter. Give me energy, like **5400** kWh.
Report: **428.9** kWh
